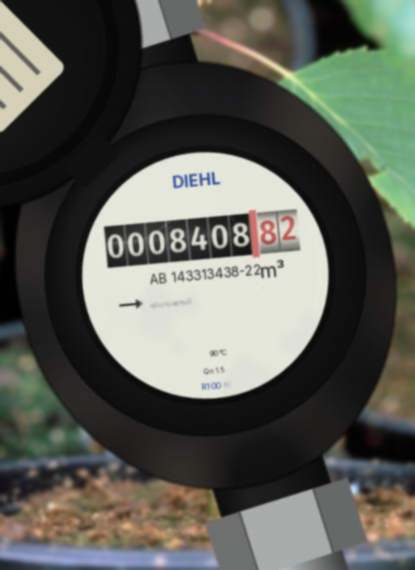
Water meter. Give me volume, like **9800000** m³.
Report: **8408.82** m³
